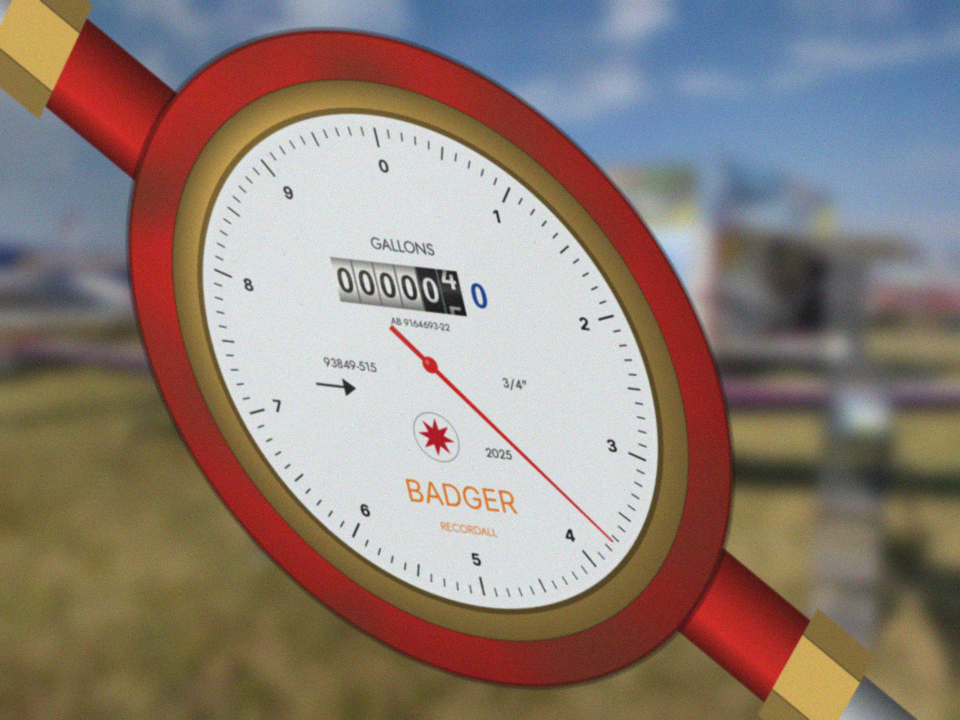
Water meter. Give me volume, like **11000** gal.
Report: **43.7** gal
